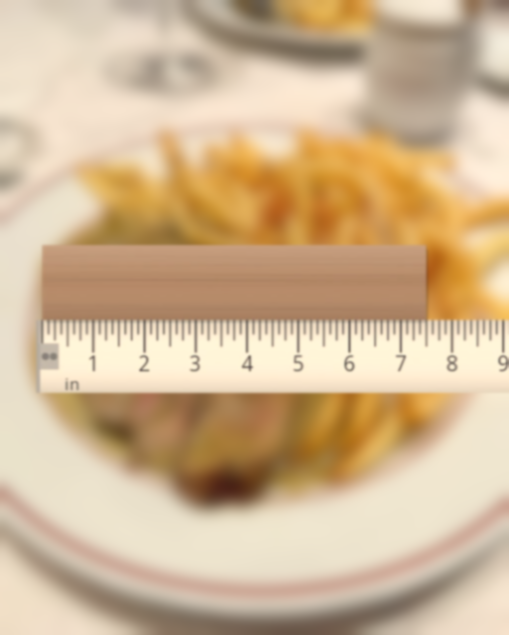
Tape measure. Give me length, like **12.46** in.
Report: **7.5** in
